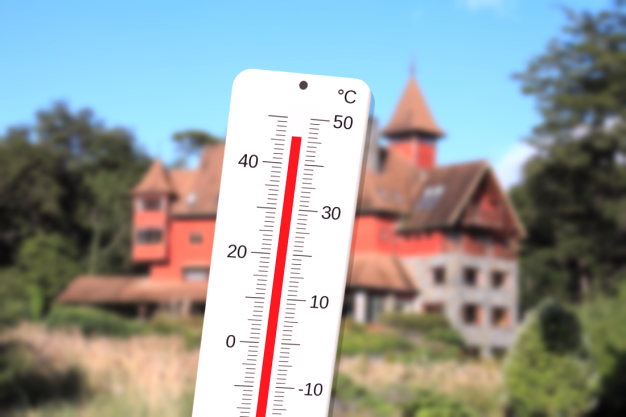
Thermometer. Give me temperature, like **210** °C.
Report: **46** °C
